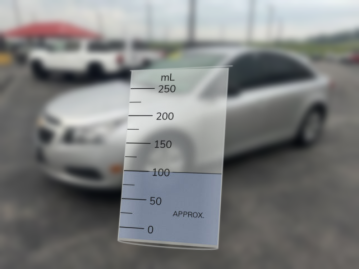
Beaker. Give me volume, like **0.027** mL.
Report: **100** mL
